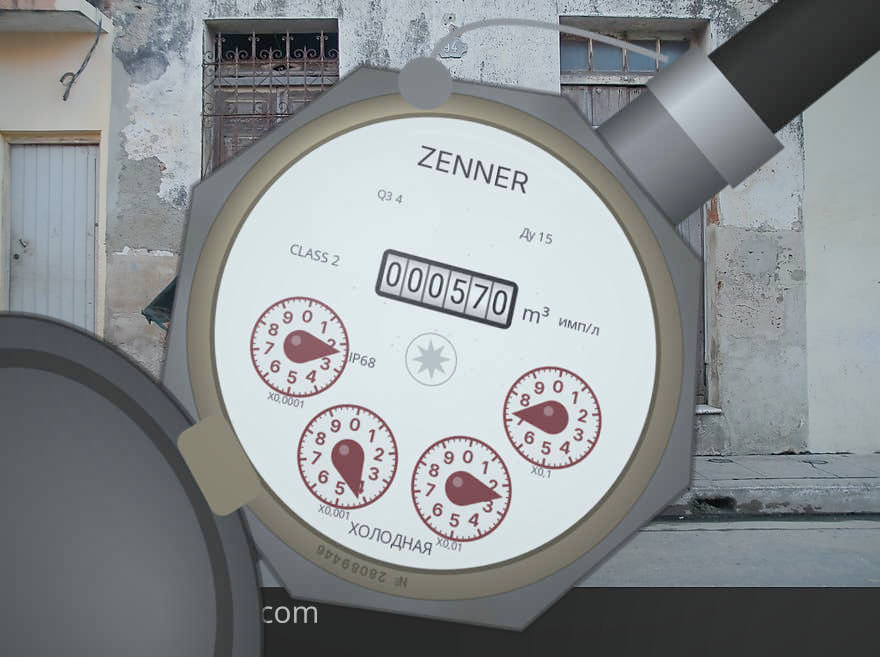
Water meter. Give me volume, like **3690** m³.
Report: **570.7242** m³
